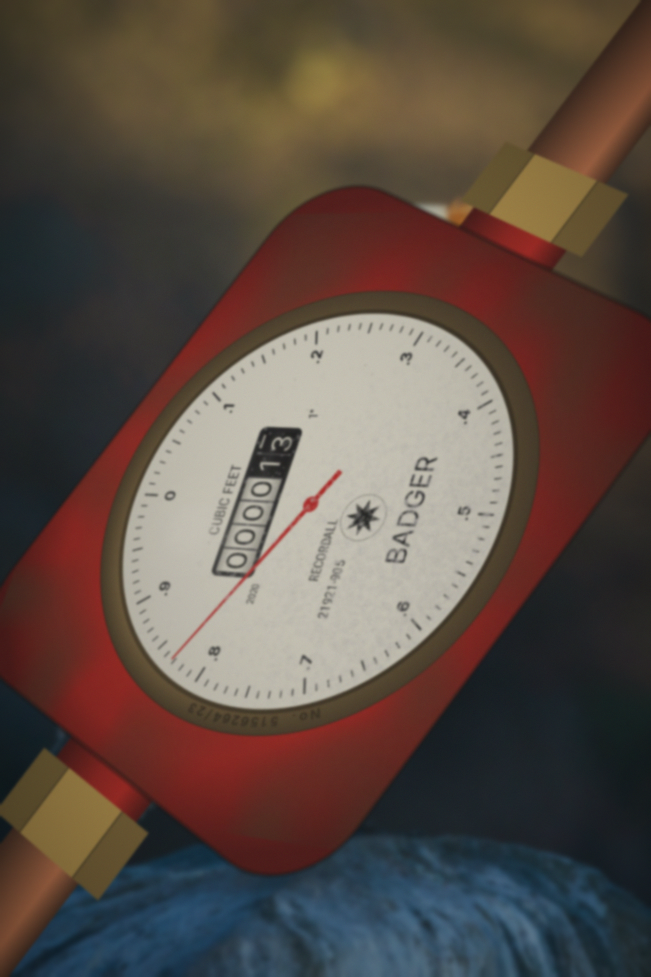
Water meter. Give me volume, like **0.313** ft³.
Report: **12.83** ft³
